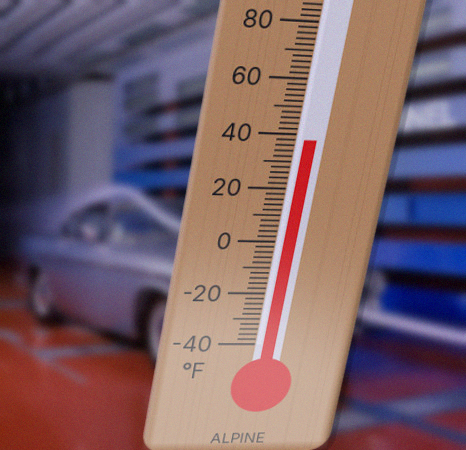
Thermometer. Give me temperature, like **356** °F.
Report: **38** °F
